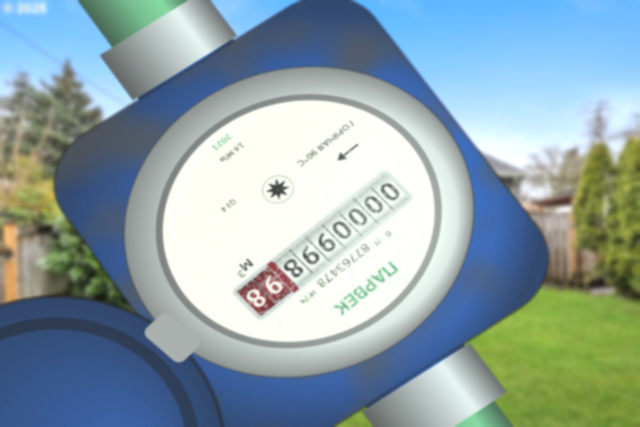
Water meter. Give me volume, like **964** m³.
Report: **998.98** m³
